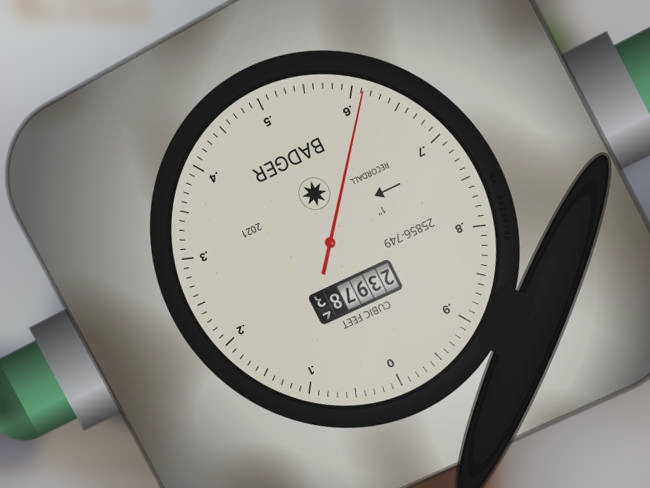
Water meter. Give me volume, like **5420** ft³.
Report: **239782.61** ft³
